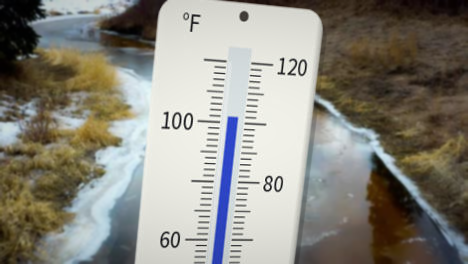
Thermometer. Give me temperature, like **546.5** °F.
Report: **102** °F
